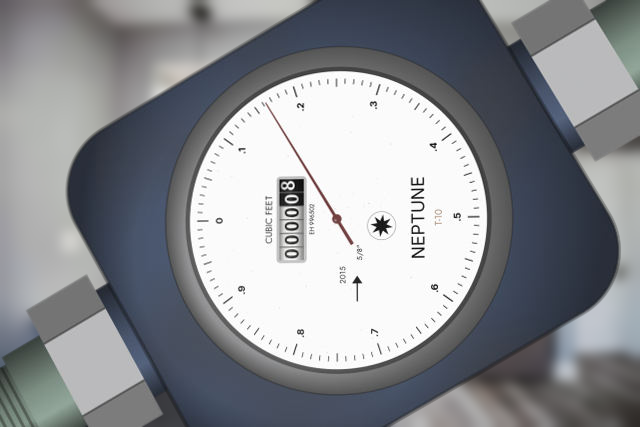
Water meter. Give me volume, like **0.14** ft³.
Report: **8.16** ft³
